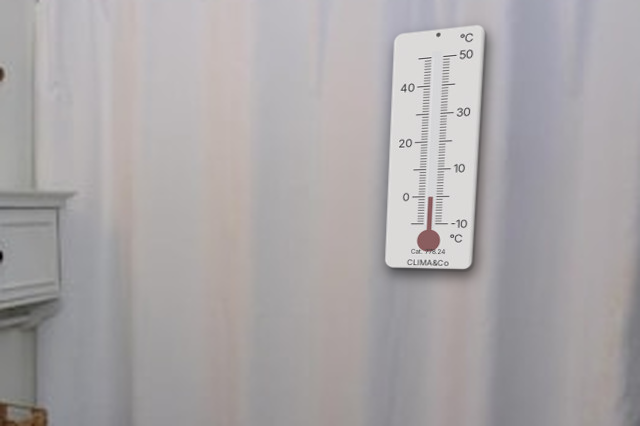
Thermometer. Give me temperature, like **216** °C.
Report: **0** °C
